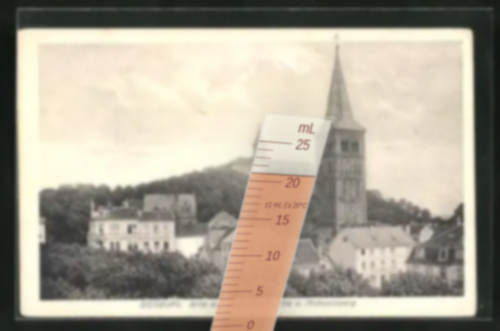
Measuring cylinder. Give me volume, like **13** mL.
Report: **21** mL
